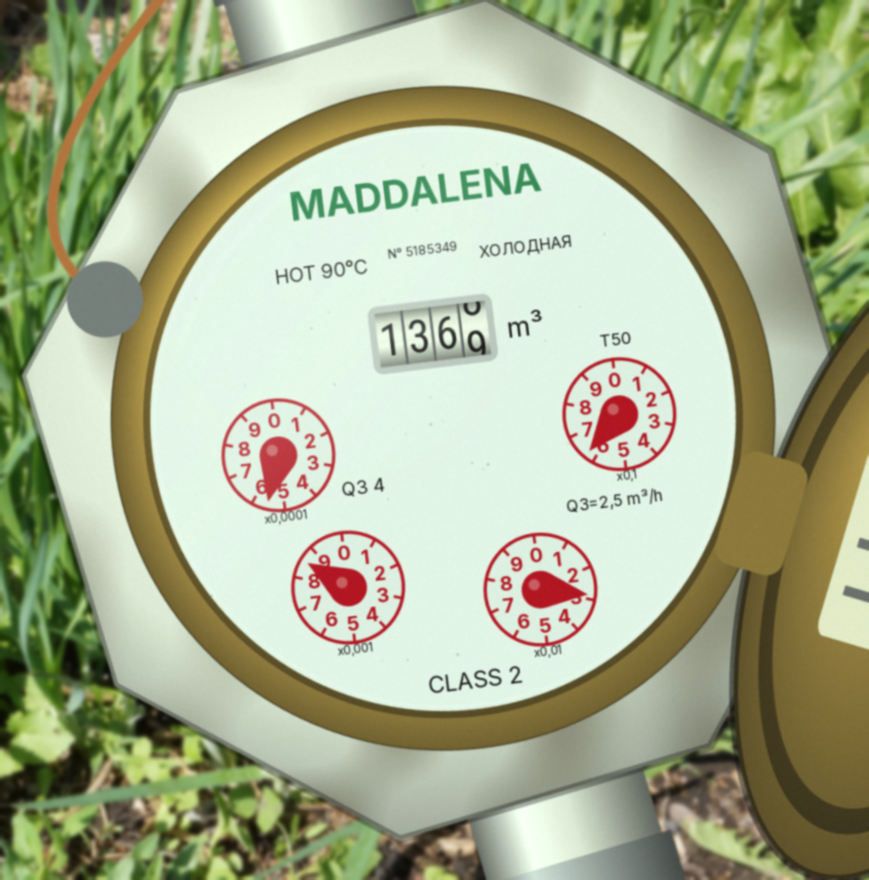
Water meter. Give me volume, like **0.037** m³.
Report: **1368.6285** m³
